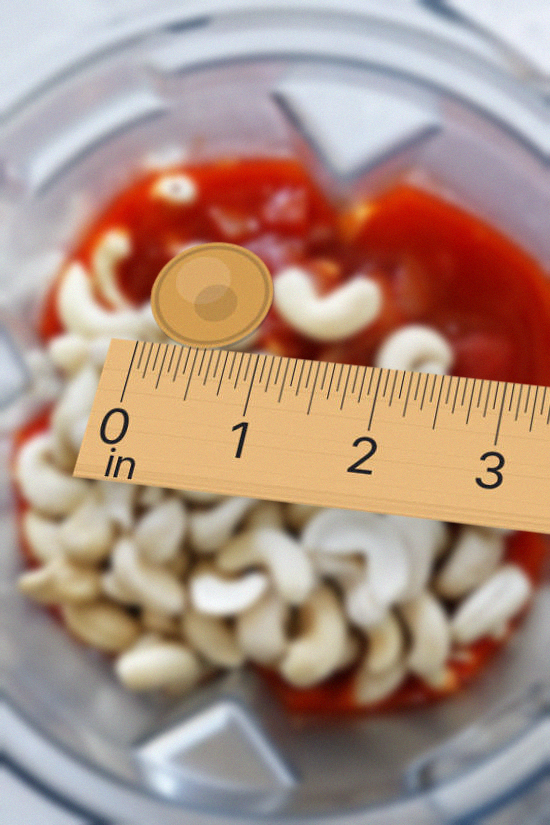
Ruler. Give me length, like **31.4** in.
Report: **1** in
